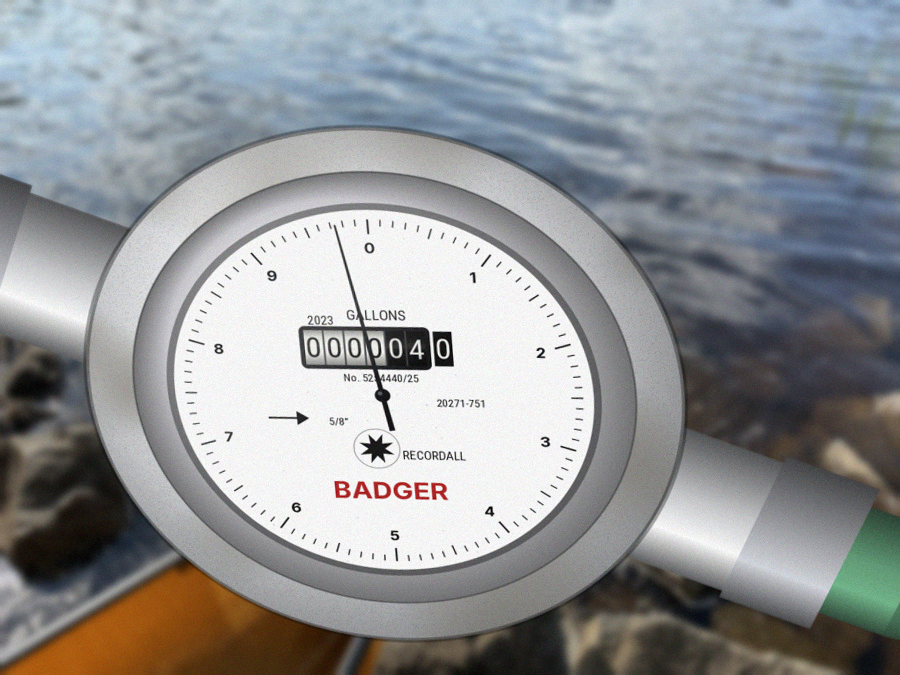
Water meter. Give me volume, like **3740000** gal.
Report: **39.7** gal
